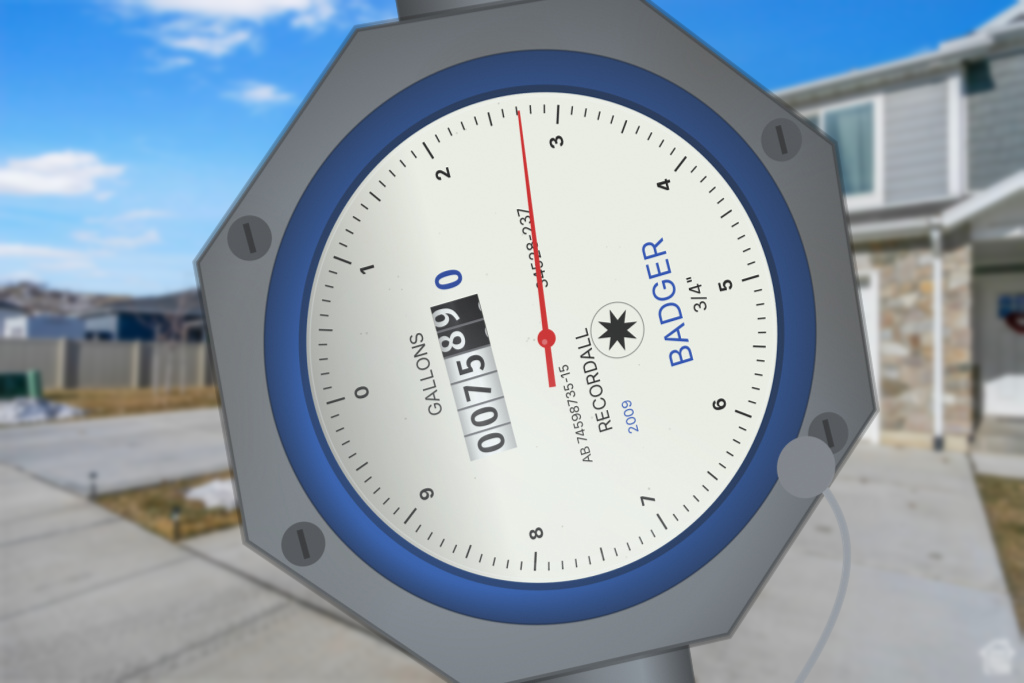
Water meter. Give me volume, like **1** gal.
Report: **75892.7** gal
